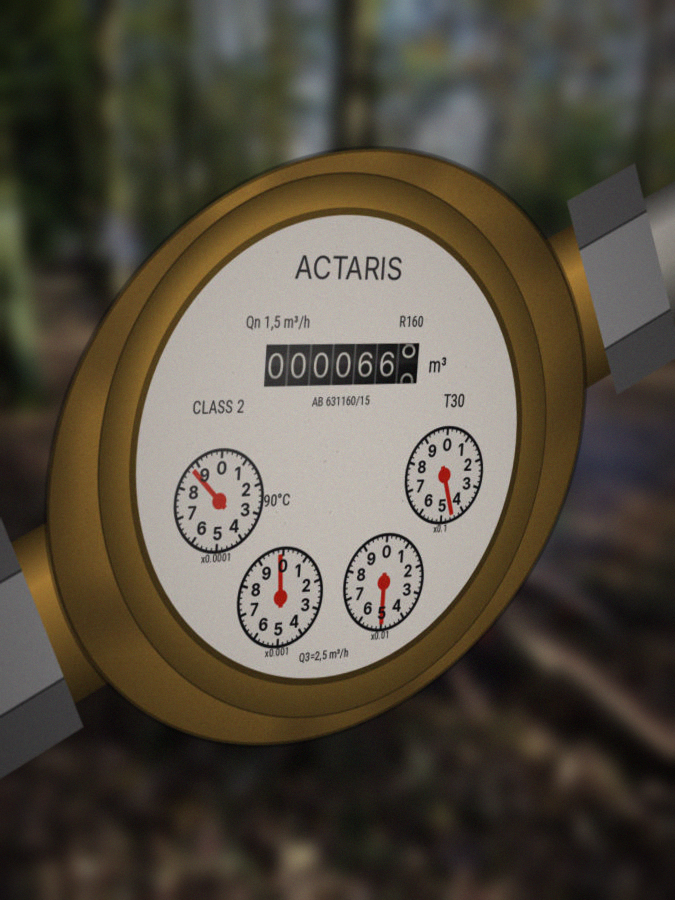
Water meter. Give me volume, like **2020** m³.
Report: **668.4498** m³
